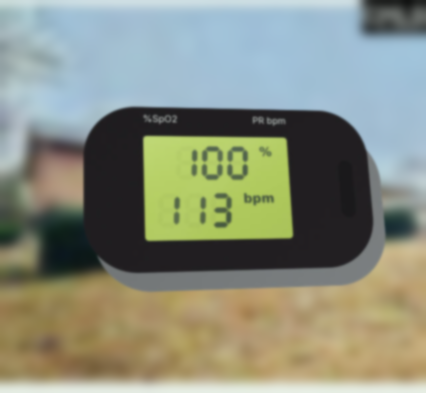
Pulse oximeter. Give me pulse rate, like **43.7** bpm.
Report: **113** bpm
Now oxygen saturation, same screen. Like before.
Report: **100** %
